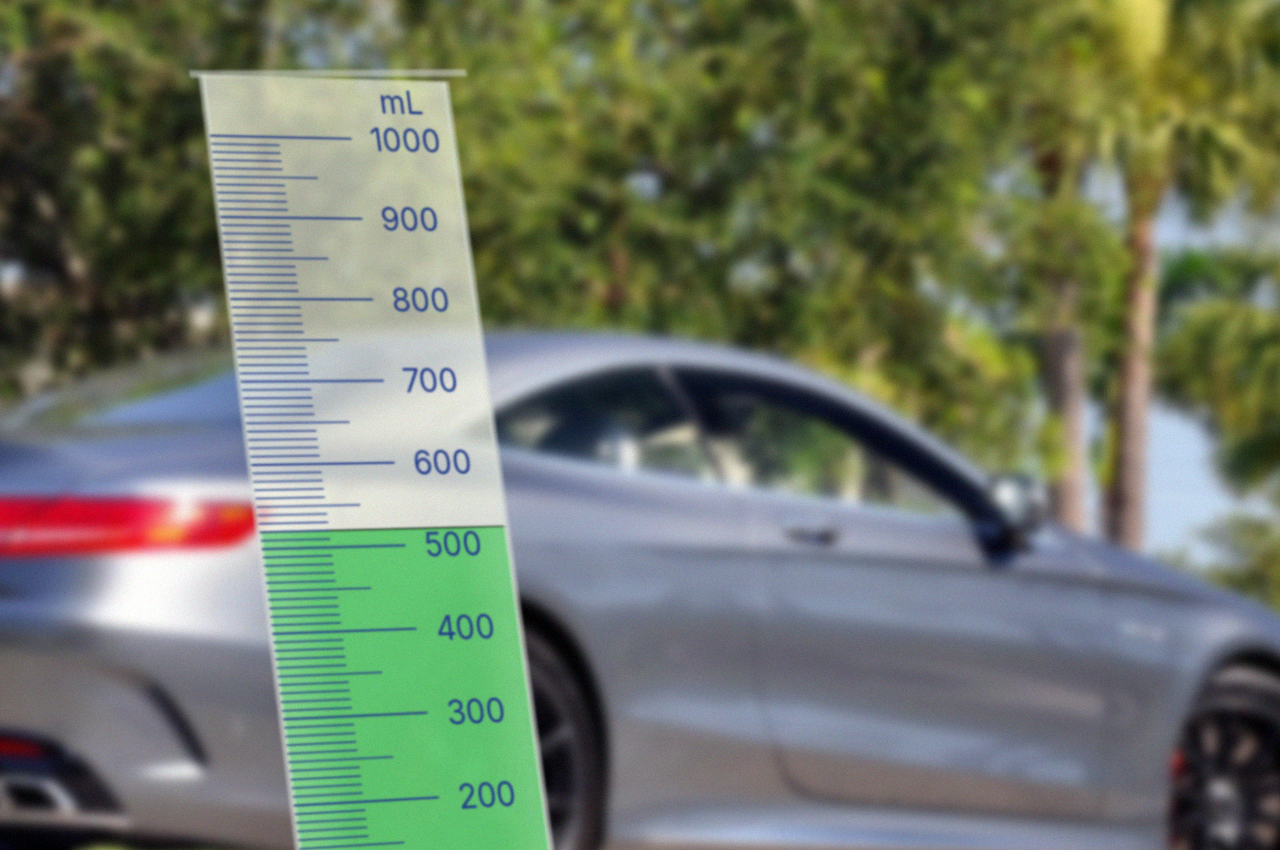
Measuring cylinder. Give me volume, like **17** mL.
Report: **520** mL
